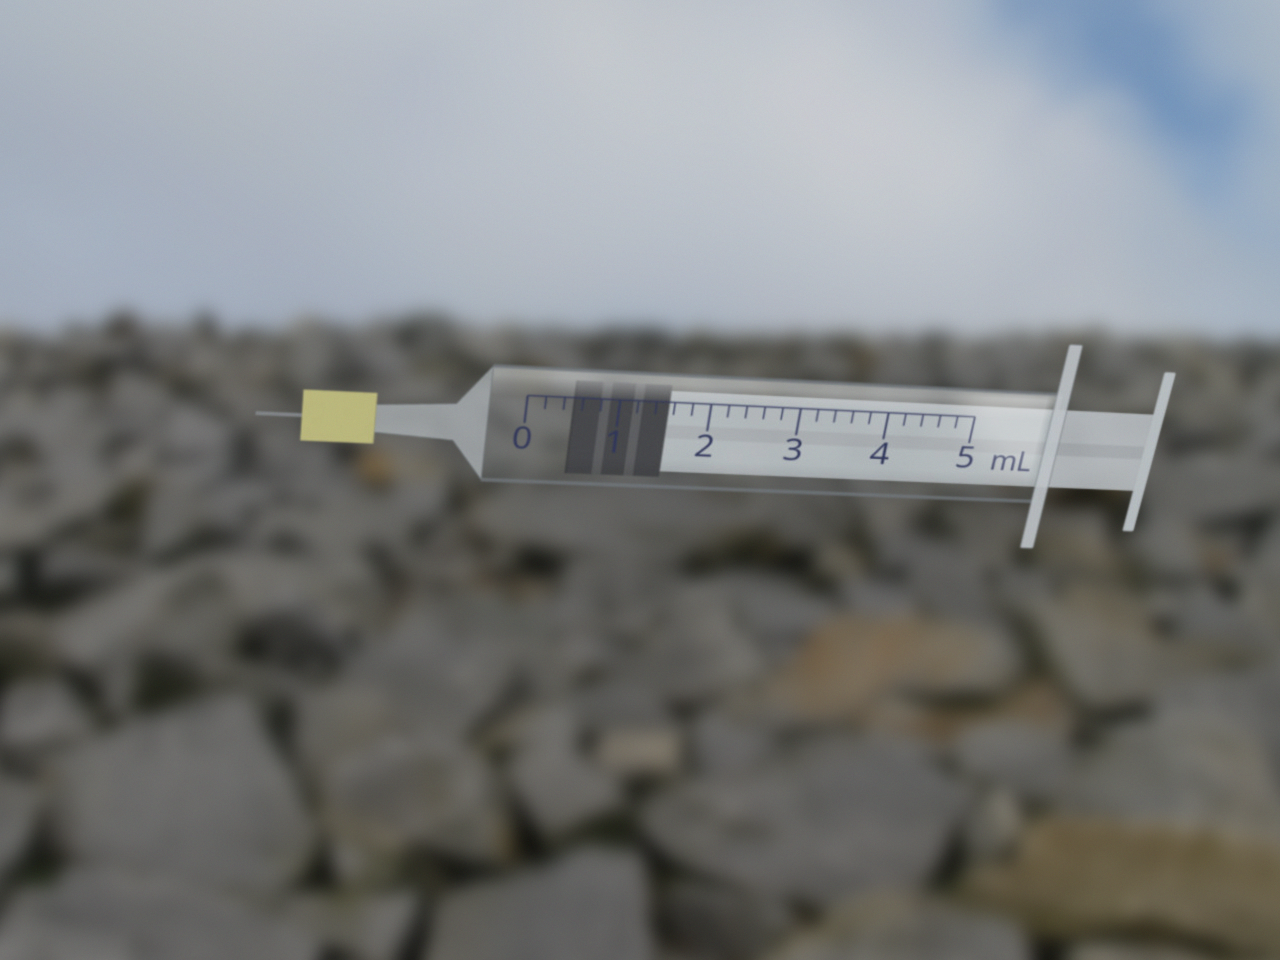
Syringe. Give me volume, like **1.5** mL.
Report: **0.5** mL
